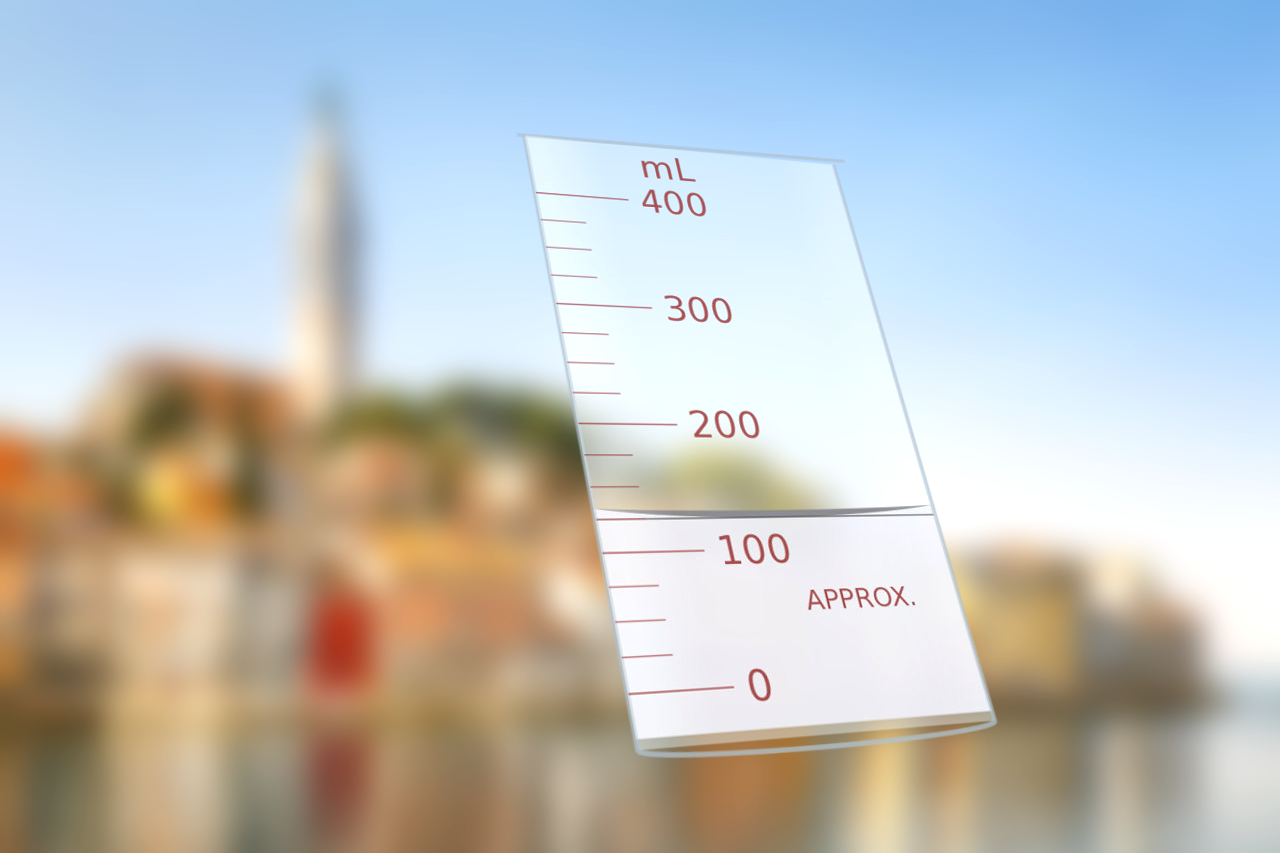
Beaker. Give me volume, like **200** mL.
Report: **125** mL
